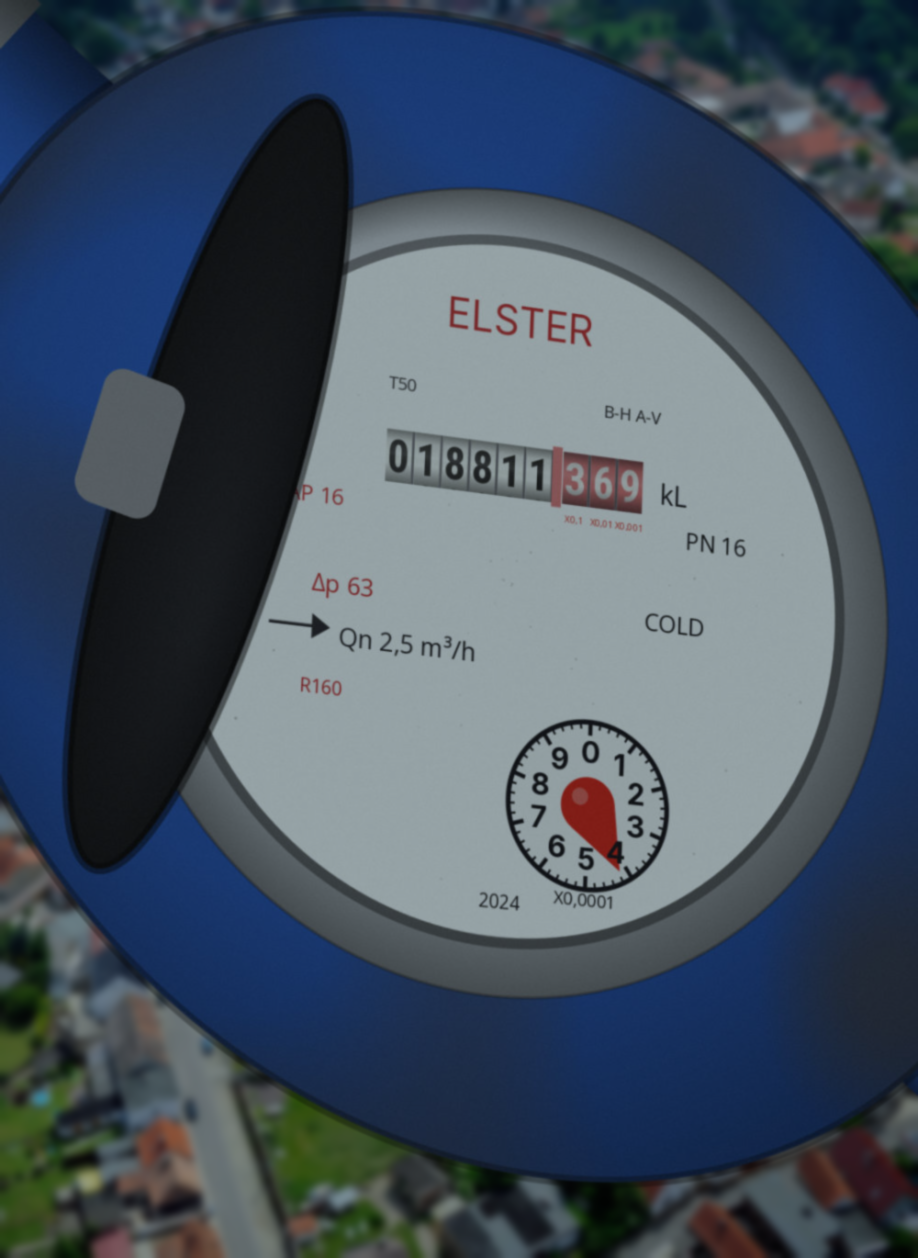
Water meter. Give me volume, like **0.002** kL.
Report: **18811.3694** kL
